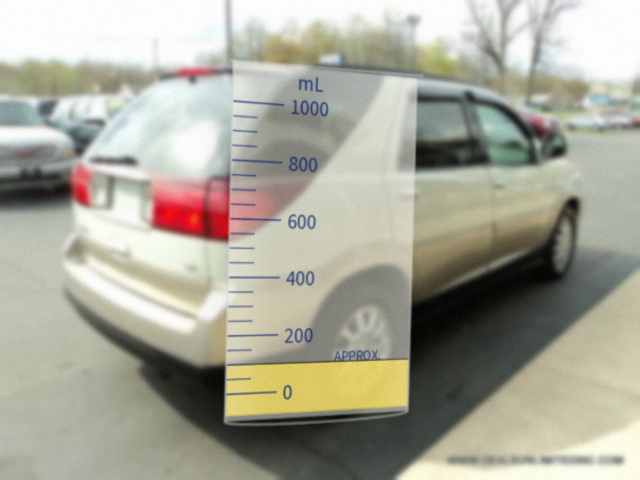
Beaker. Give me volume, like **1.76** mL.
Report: **100** mL
